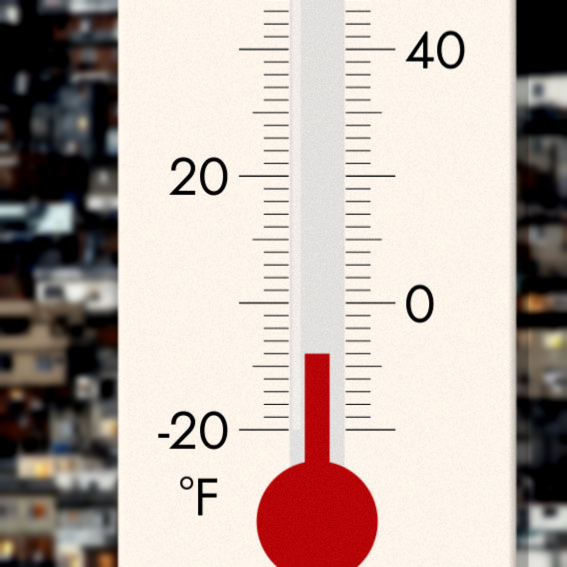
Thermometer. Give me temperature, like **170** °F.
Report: **-8** °F
